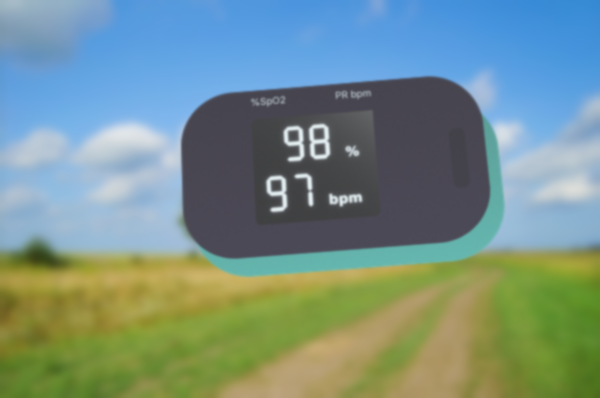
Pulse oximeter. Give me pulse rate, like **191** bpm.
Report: **97** bpm
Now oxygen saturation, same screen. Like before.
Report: **98** %
